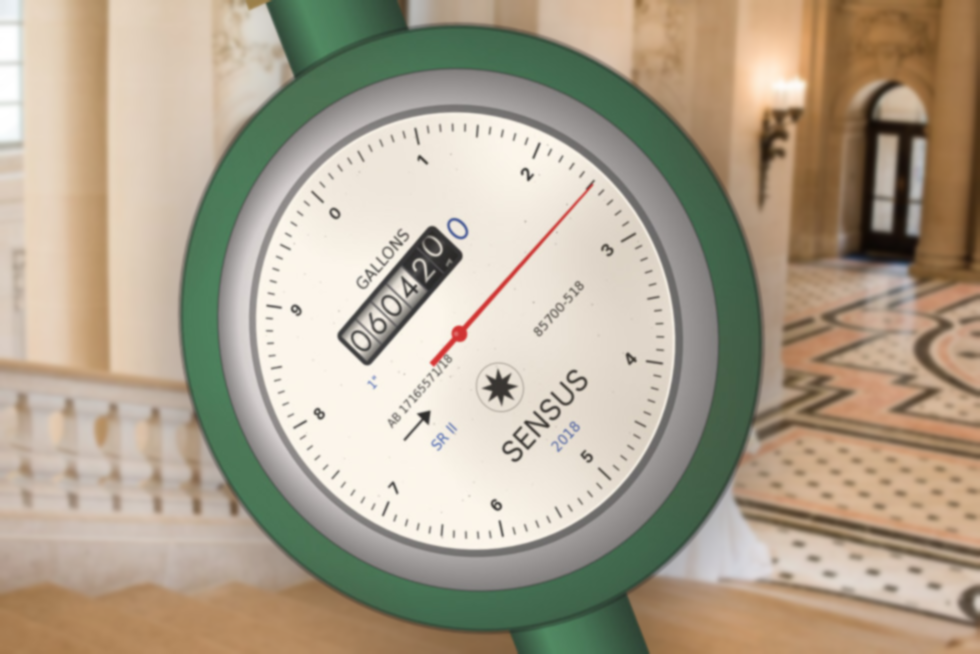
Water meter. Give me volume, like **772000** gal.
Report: **604202.5** gal
